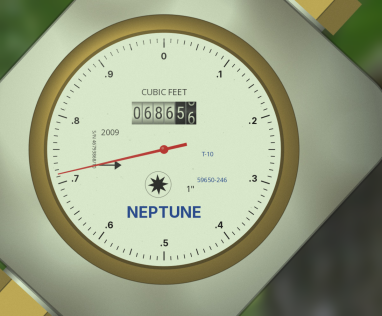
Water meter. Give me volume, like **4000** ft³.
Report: **68655.71** ft³
